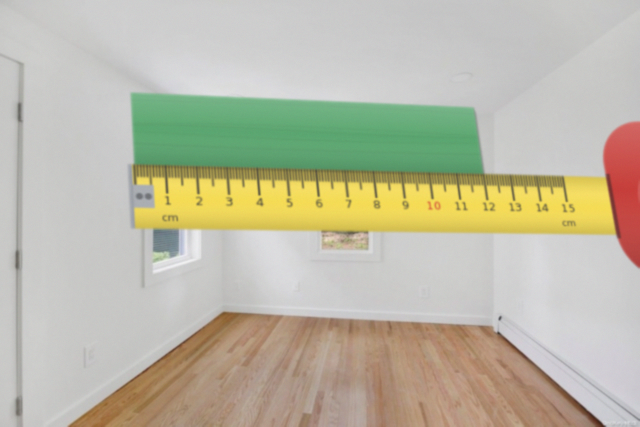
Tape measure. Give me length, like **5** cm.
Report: **12** cm
